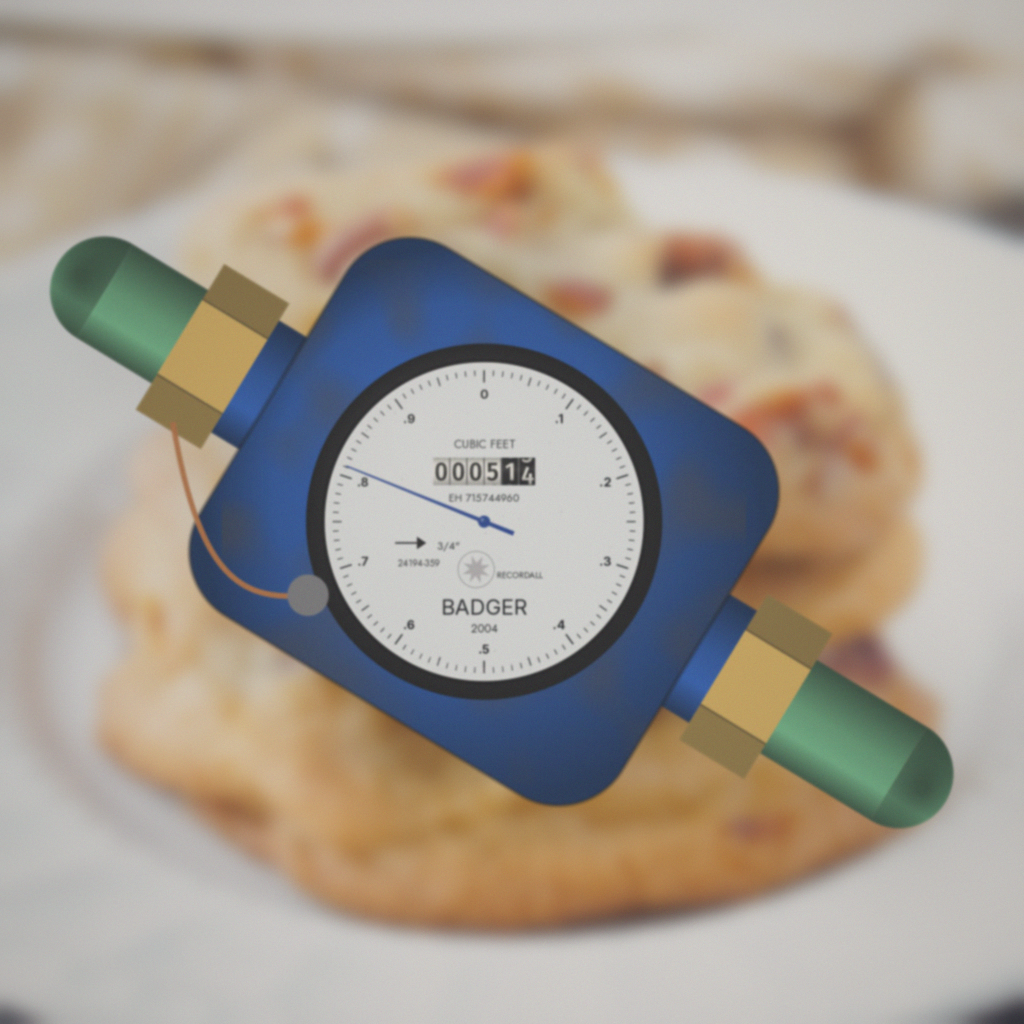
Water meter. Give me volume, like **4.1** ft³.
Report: **513.81** ft³
